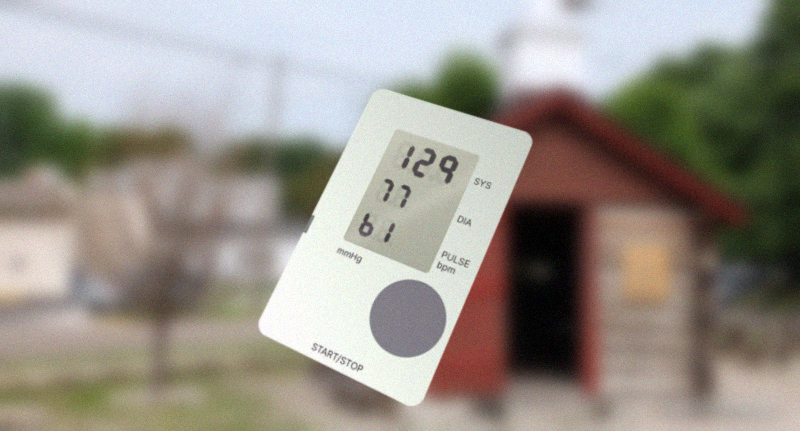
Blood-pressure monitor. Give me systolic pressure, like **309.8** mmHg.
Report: **129** mmHg
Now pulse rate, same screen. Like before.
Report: **61** bpm
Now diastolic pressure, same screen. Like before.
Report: **77** mmHg
